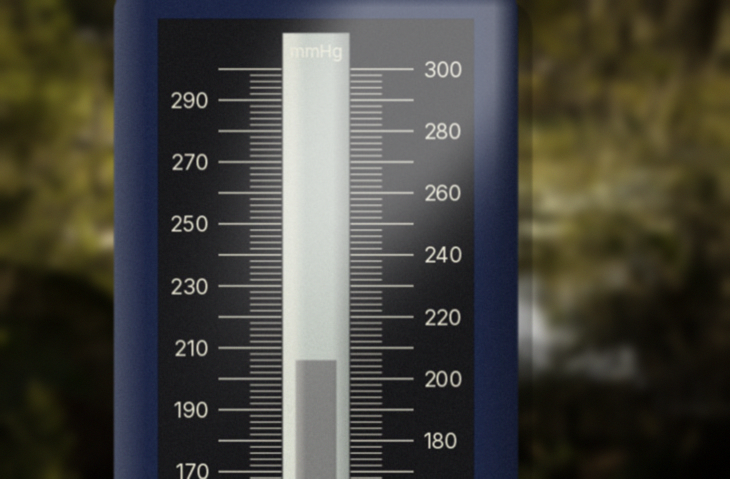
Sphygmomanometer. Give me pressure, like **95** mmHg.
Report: **206** mmHg
